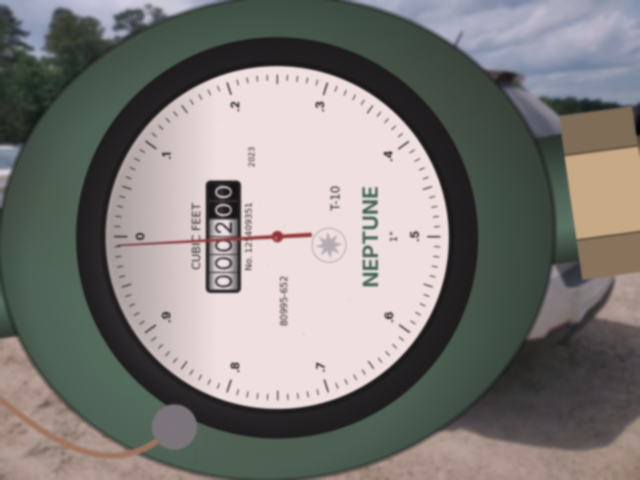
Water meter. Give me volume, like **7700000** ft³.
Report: **199.99** ft³
